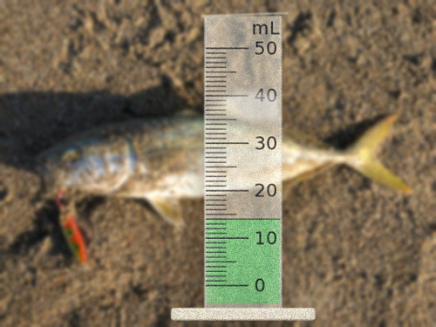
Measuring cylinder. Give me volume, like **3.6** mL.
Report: **14** mL
